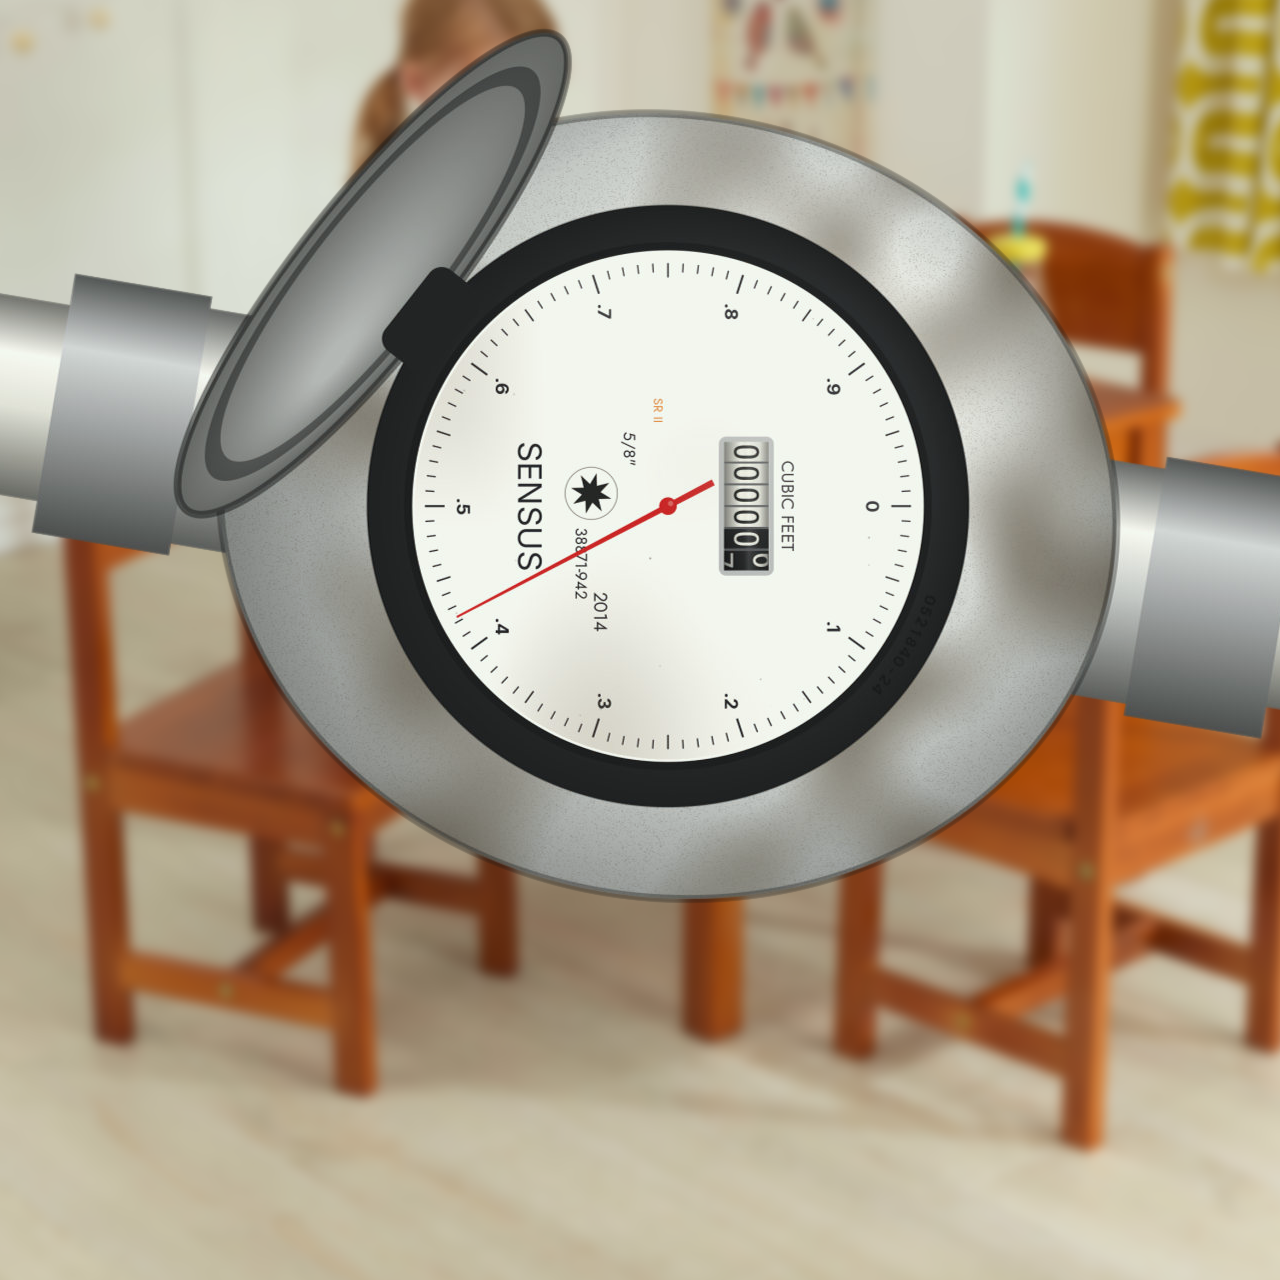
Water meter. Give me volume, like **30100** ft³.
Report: **6.42** ft³
